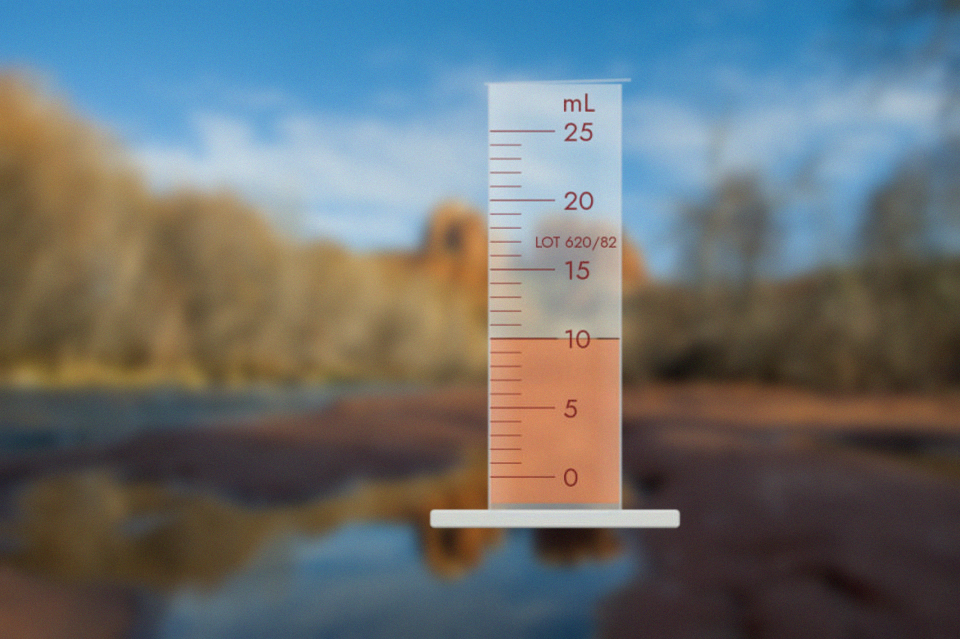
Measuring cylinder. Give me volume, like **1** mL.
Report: **10** mL
